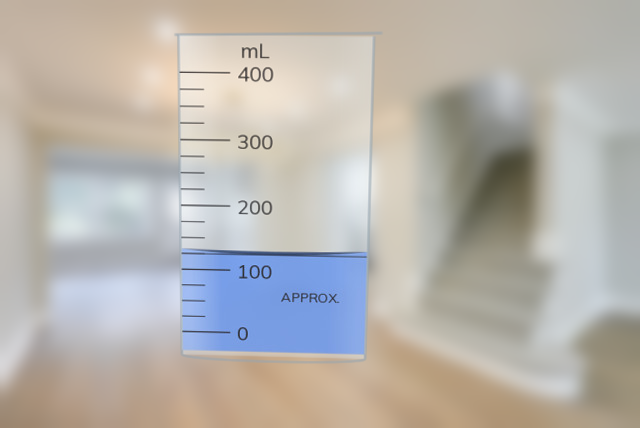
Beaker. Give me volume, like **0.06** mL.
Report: **125** mL
